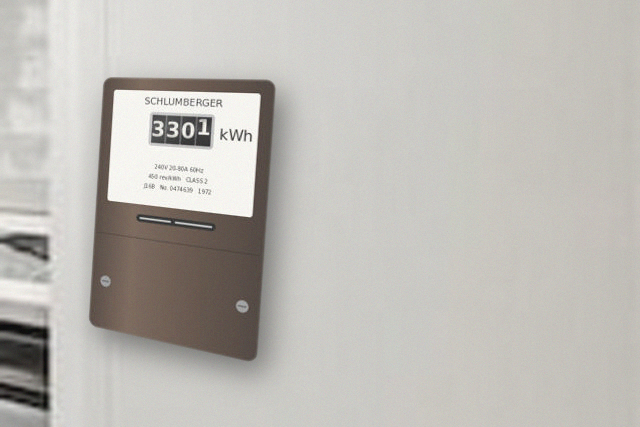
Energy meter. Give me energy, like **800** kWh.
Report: **3301** kWh
